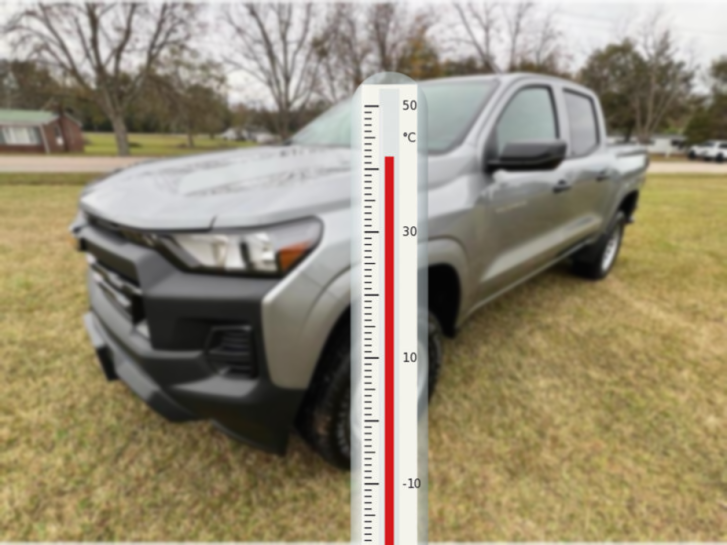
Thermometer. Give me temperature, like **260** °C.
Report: **42** °C
